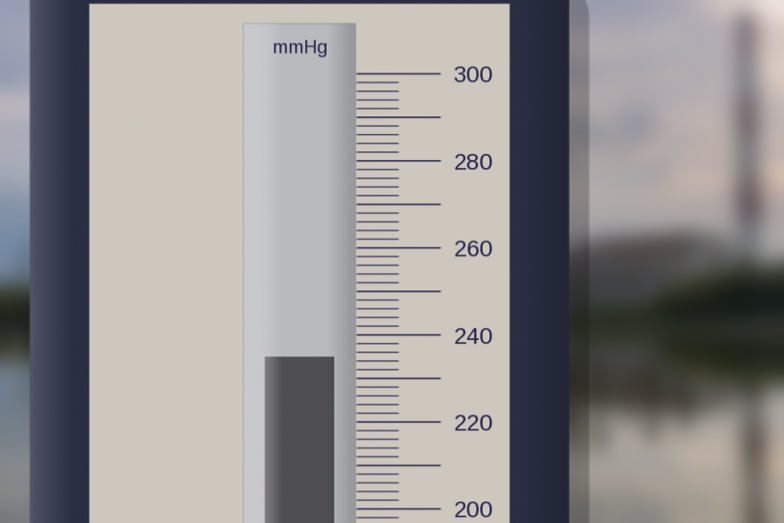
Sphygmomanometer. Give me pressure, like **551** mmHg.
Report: **235** mmHg
